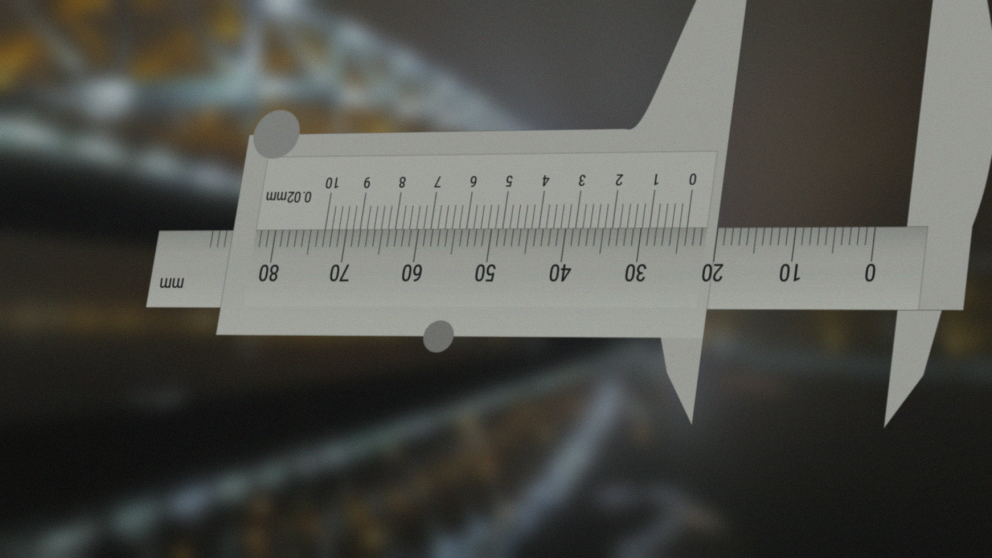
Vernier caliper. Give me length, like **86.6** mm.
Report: **24.0** mm
